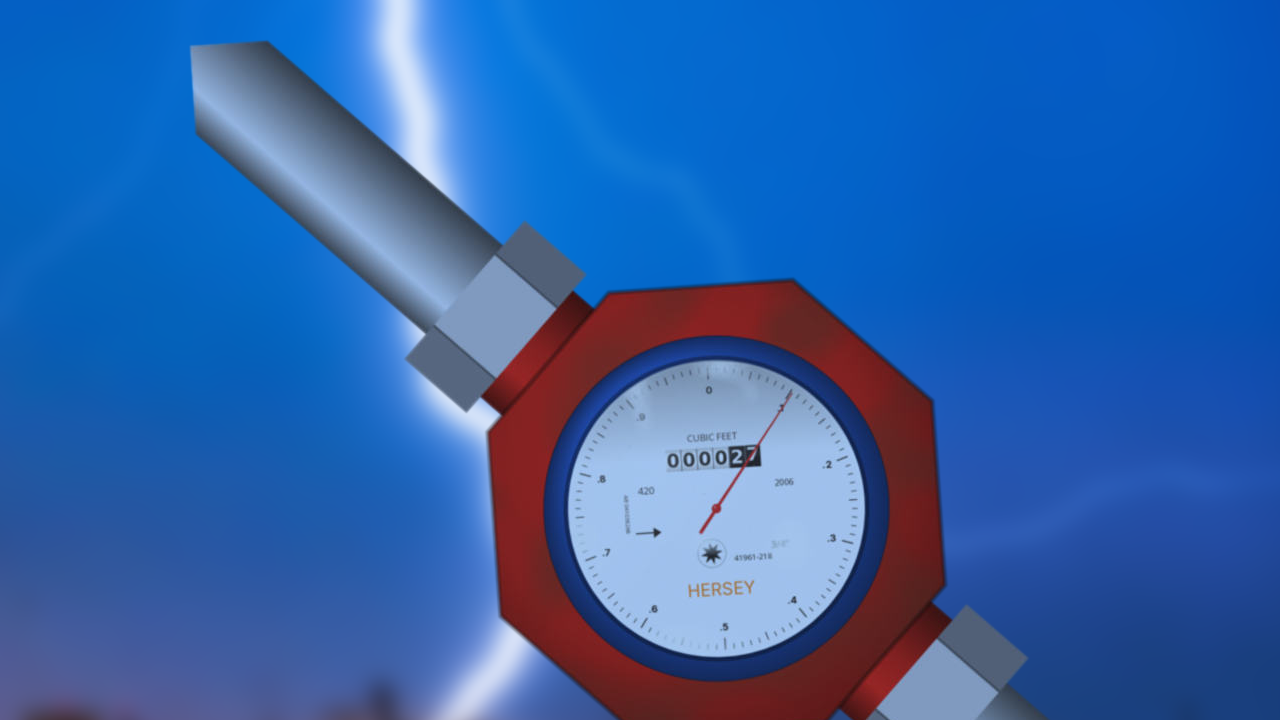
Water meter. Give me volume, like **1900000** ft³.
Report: **27.10** ft³
